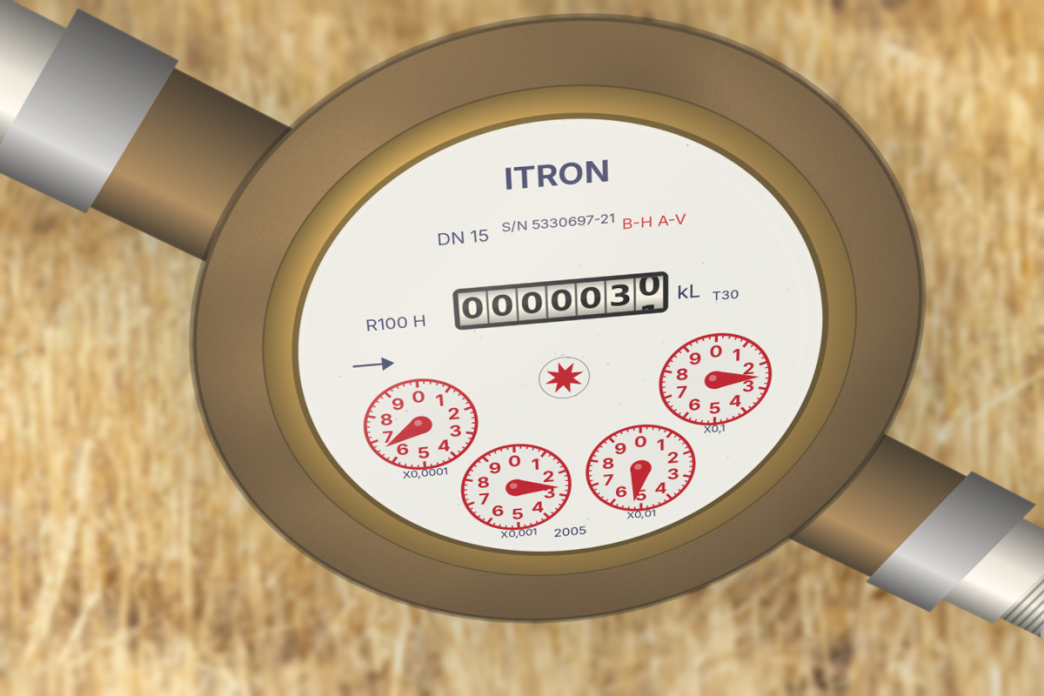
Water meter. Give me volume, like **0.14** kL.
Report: **30.2526** kL
